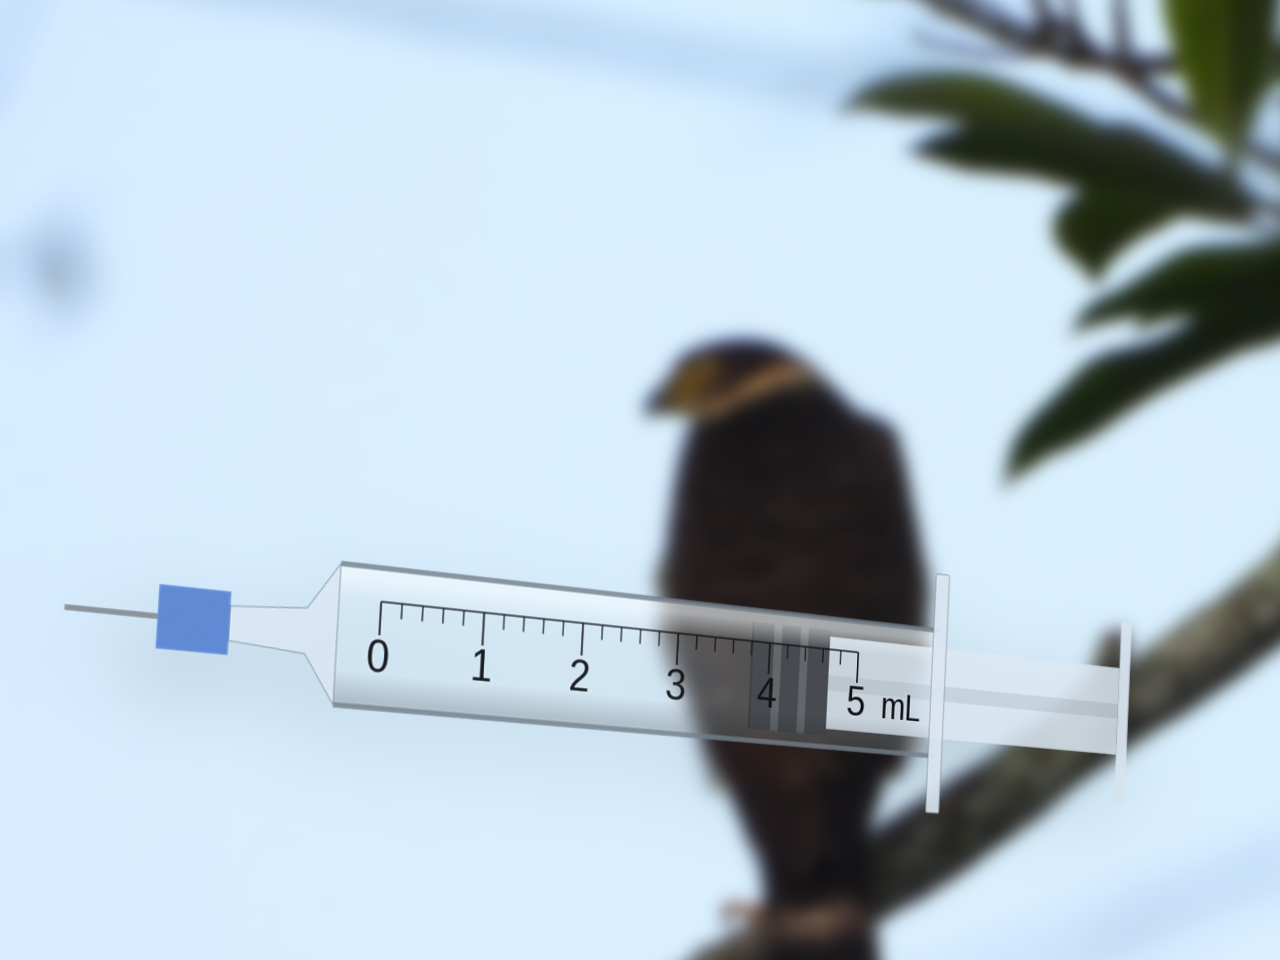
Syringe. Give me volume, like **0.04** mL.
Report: **3.8** mL
